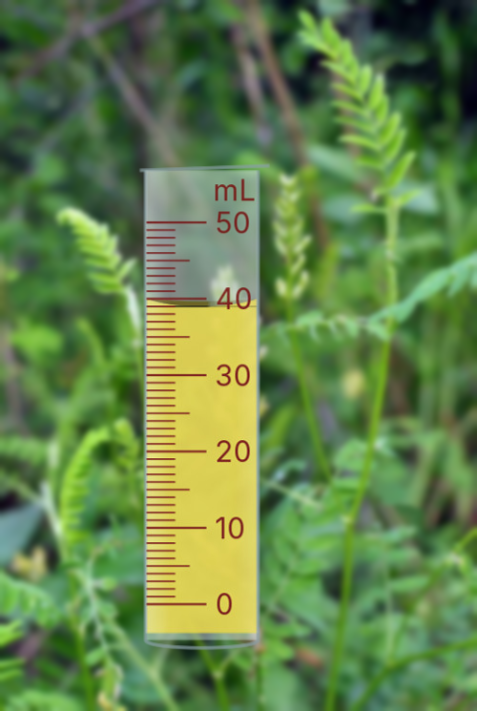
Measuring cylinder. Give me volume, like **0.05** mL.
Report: **39** mL
